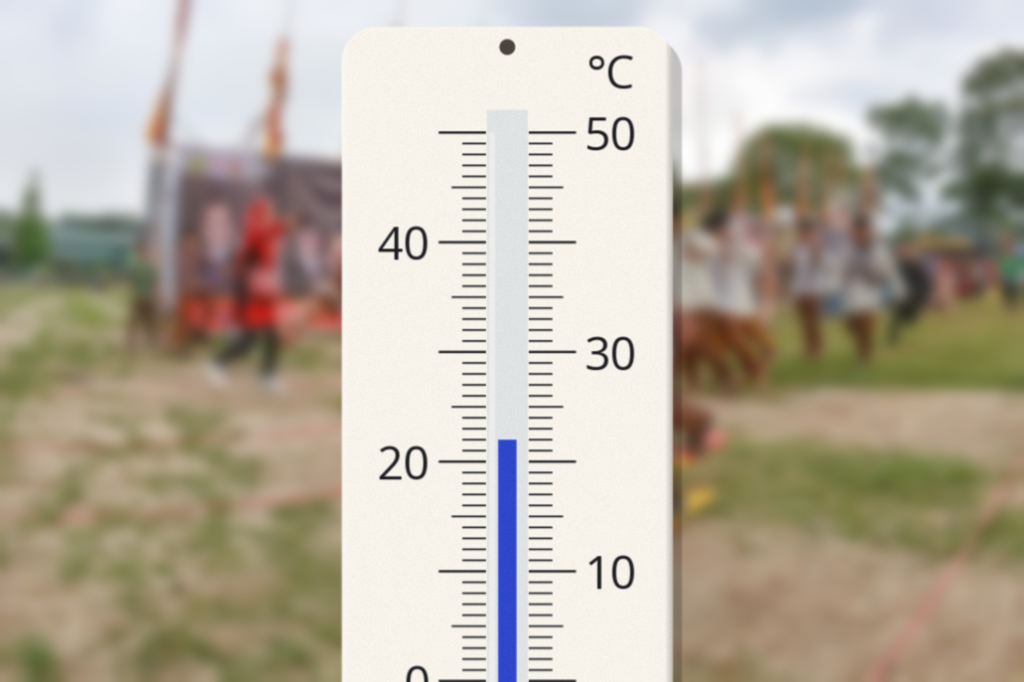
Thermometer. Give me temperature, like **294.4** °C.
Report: **22** °C
